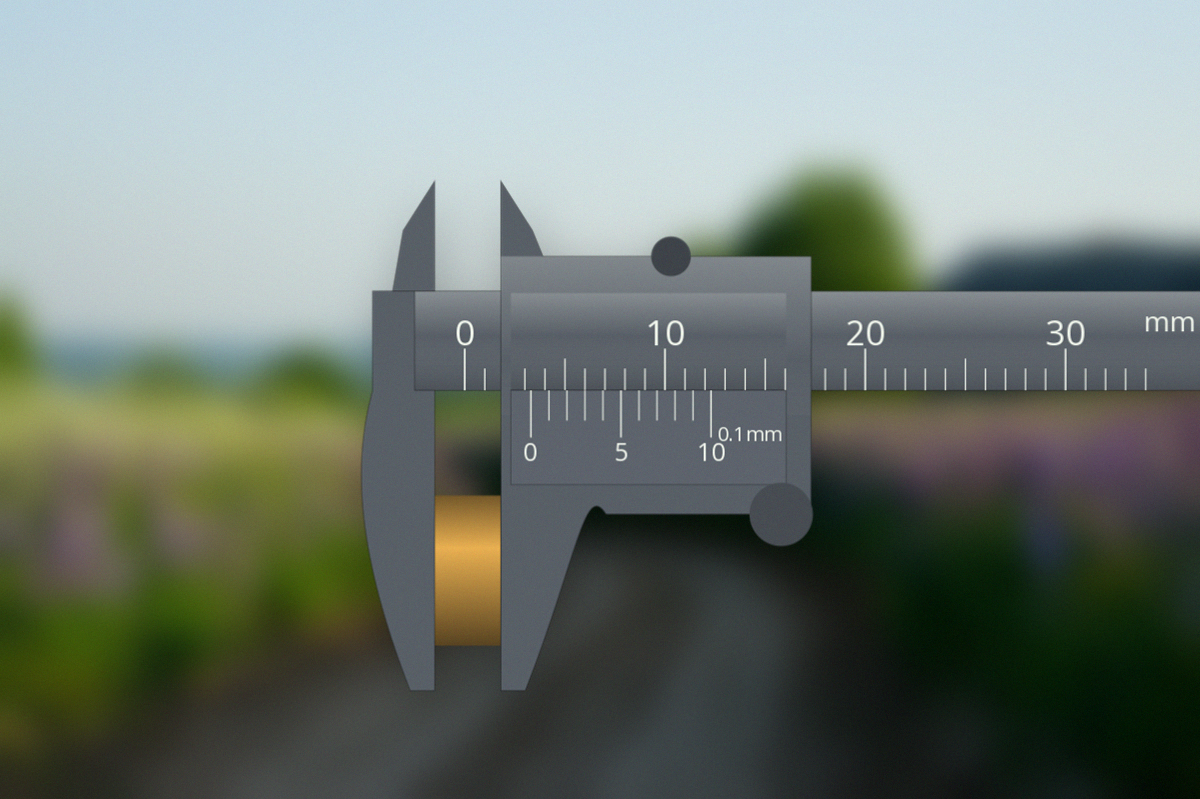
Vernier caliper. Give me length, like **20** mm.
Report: **3.3** mm
